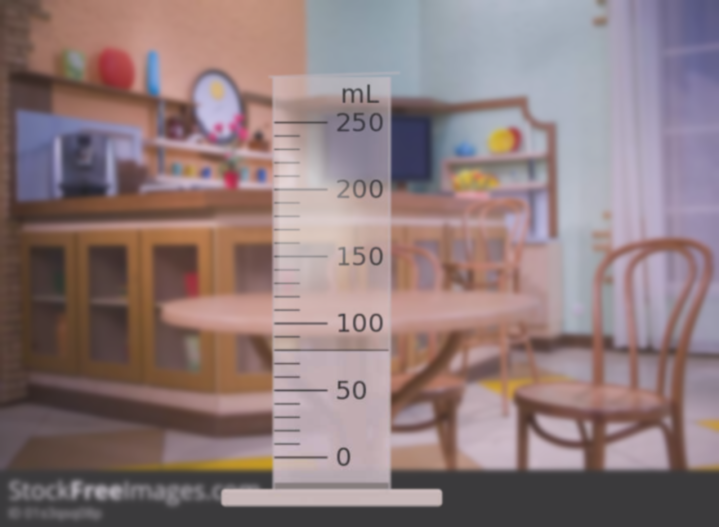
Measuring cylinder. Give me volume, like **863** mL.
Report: **80** mL
